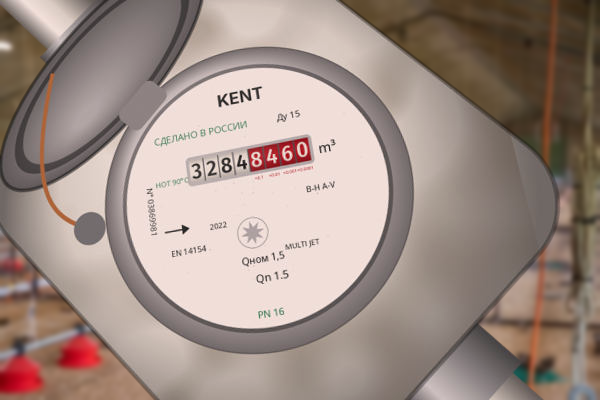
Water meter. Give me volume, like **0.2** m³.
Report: **3284.8460** m³
